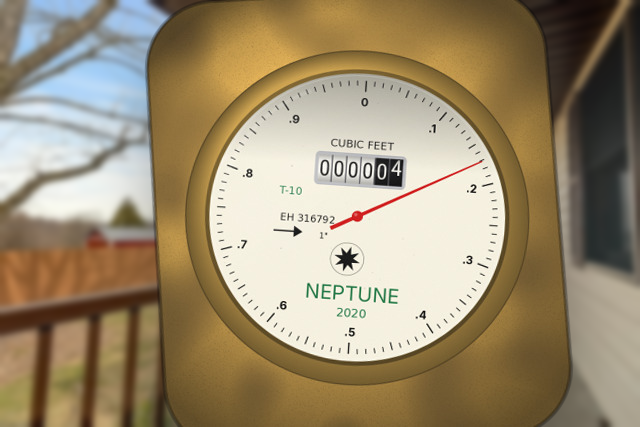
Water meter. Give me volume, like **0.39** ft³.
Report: **4.17** ft³
